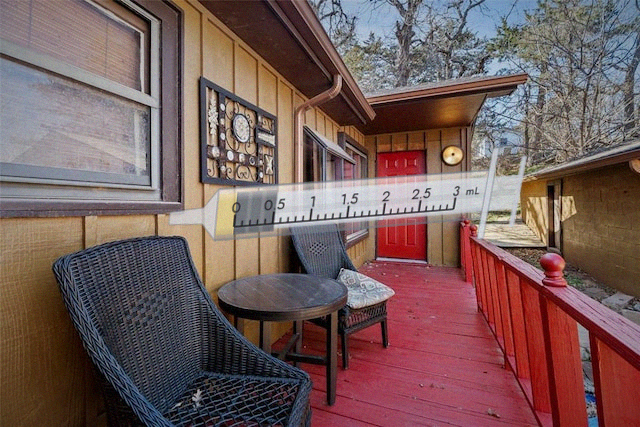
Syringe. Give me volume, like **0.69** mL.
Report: **0** mL
